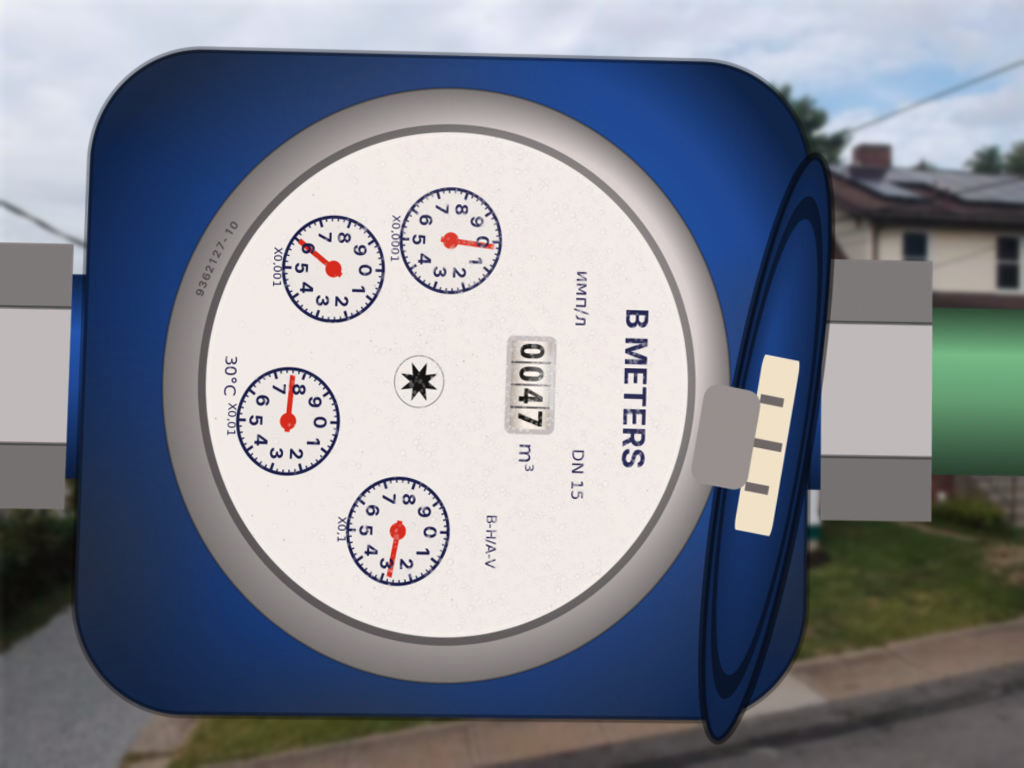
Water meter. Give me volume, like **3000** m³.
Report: **47.2760** m³
